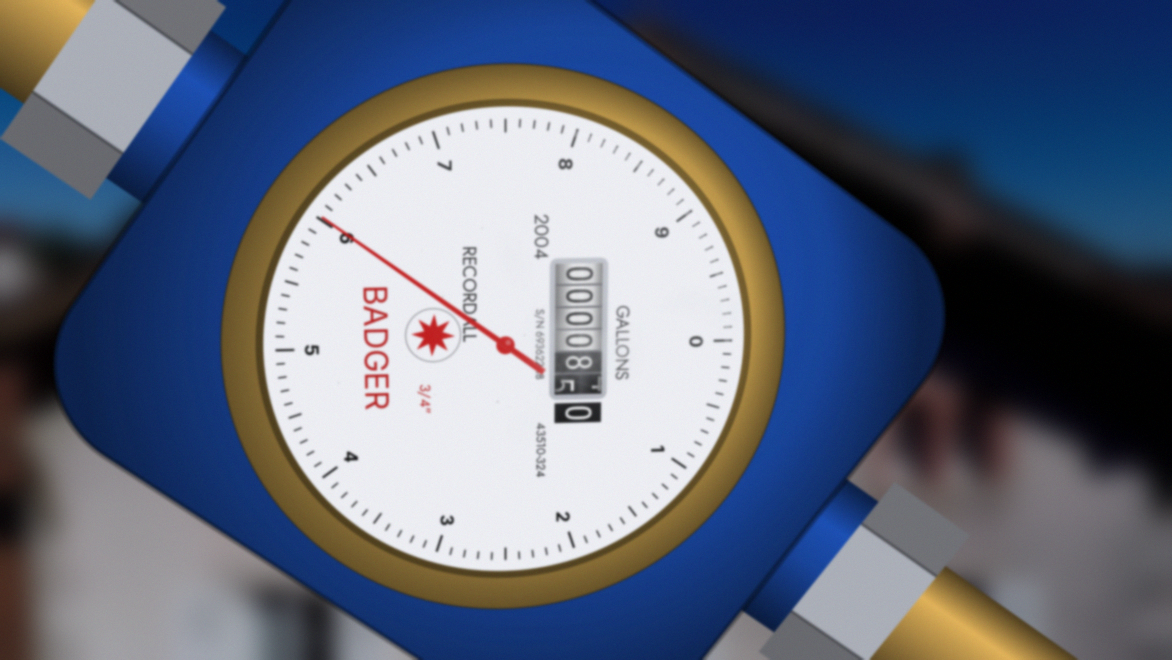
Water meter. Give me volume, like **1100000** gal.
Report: **846.0** gal
